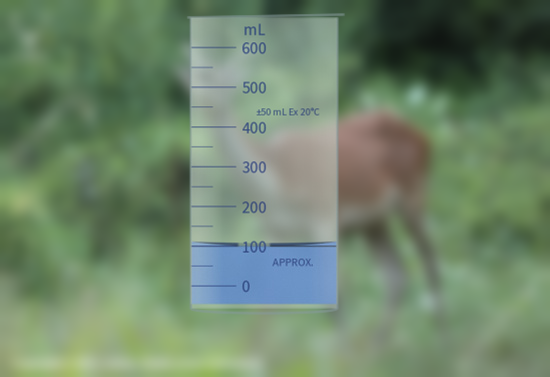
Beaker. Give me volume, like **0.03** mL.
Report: **100** mL
